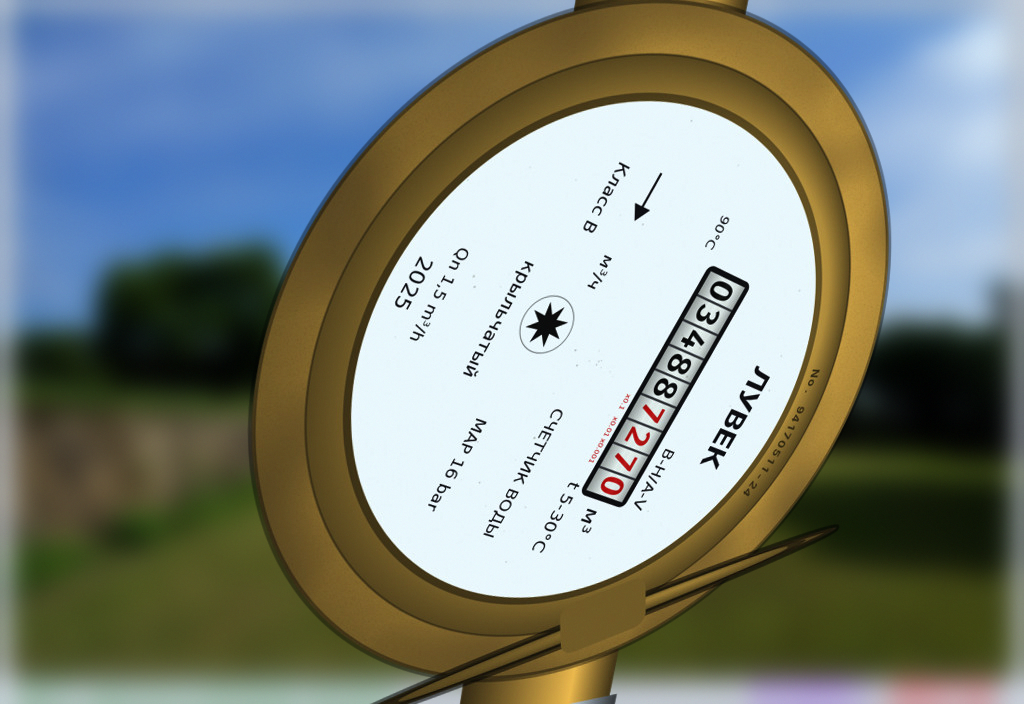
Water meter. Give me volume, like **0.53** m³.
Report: **3488.7270** m³
